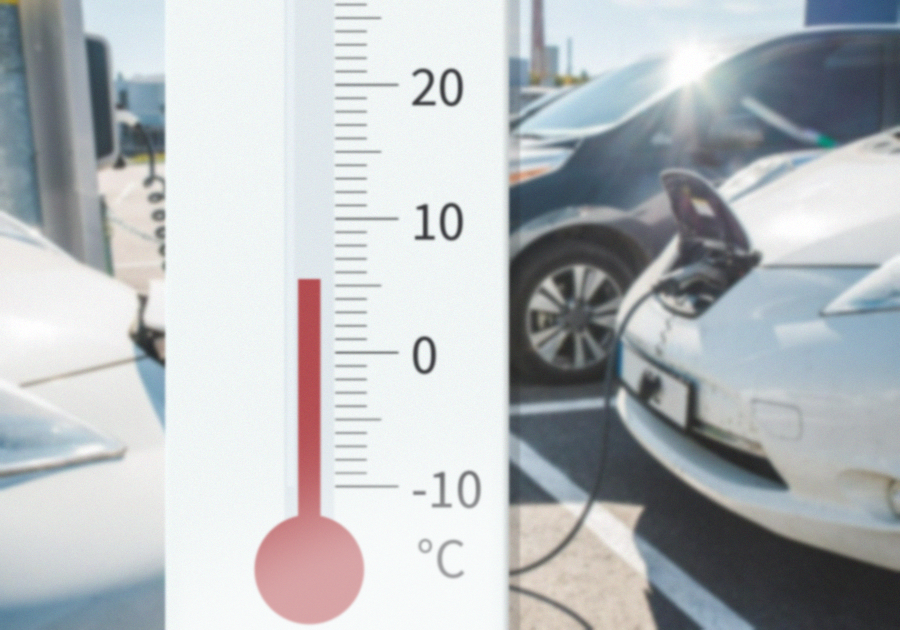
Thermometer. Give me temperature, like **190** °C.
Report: **5.5** °C
